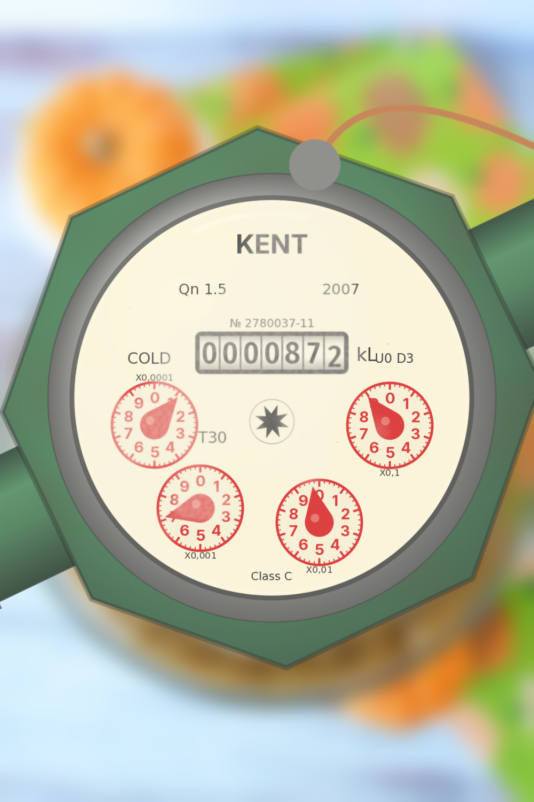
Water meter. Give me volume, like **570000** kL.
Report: **871.8971** kL
